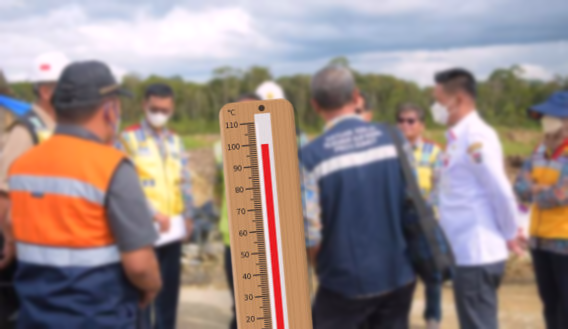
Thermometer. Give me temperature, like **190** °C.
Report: **100** °C
